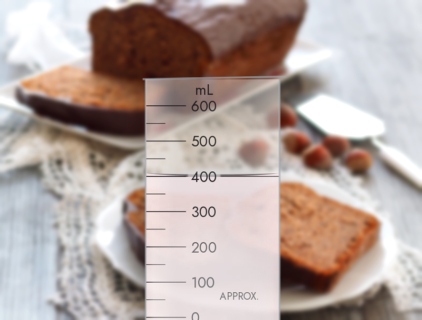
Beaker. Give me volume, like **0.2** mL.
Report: **400** mL
